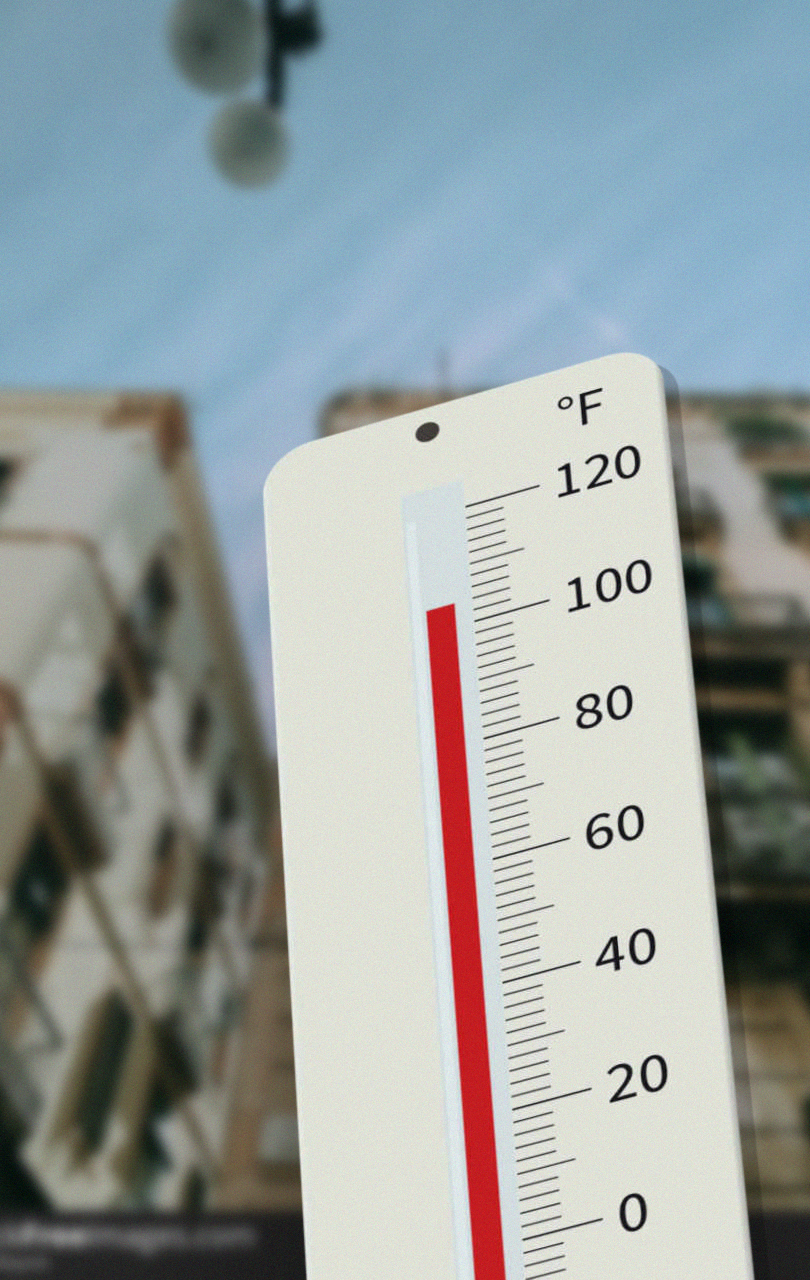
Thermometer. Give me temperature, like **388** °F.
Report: **104** °F
